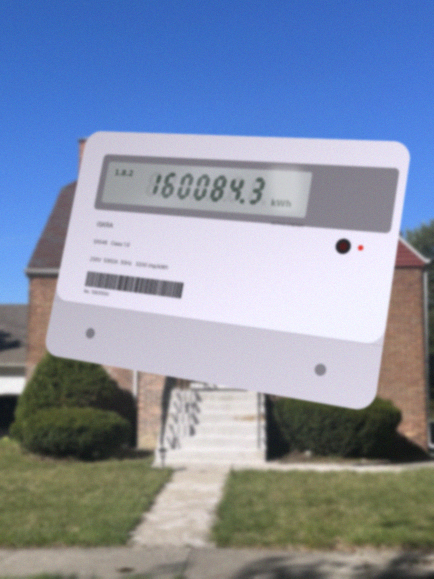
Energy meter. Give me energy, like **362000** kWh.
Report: **160084.3** kWh
